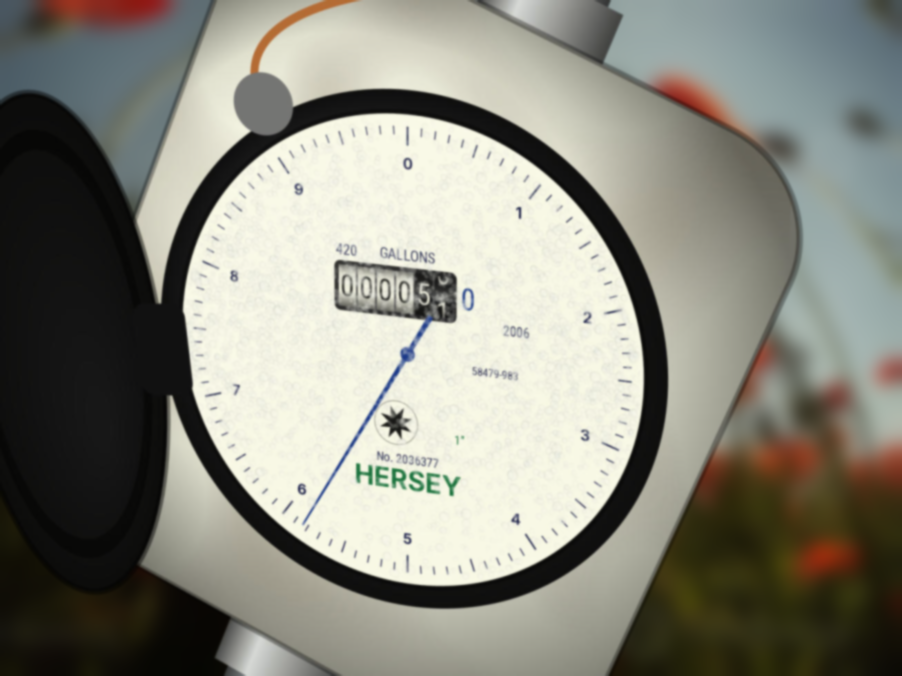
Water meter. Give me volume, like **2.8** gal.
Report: **505.8** gal
